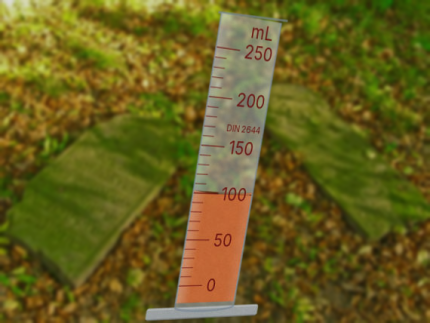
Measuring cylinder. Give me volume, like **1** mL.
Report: **100** mL
